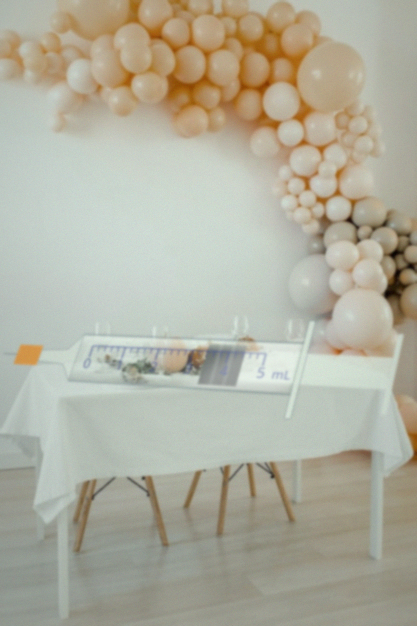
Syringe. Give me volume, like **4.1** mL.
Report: **3.4** mL
